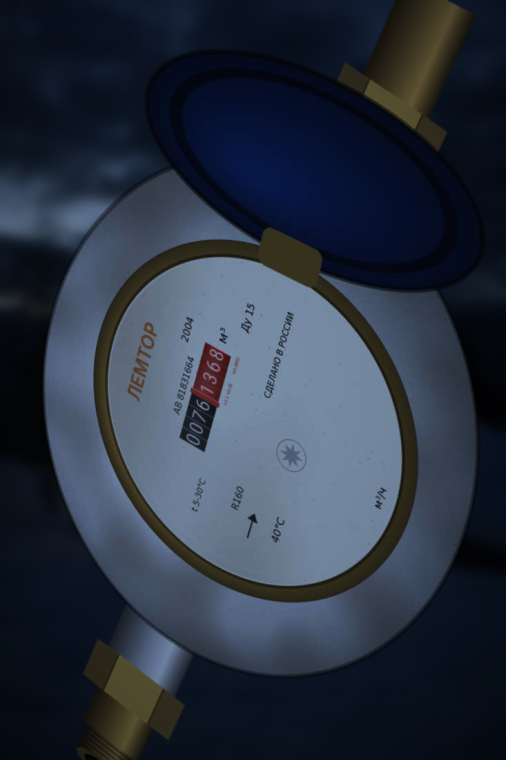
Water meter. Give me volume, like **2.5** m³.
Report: **76.1368** m³
